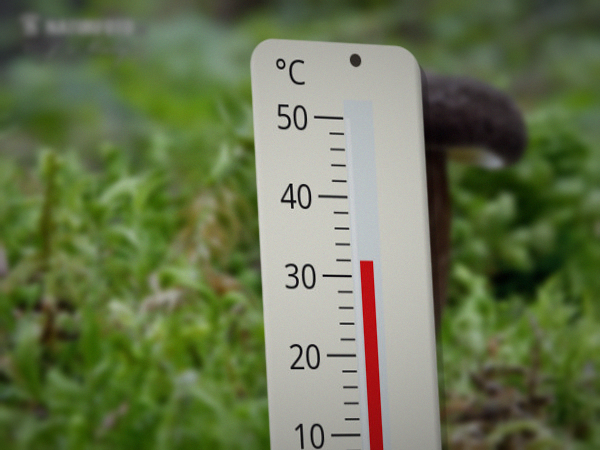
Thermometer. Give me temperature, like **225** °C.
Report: **32** °C
